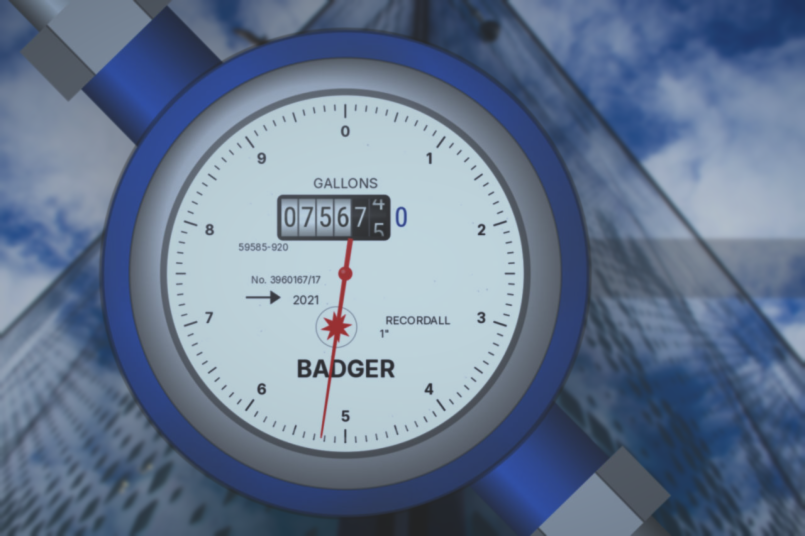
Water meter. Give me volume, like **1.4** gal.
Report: **756745.2** gal
